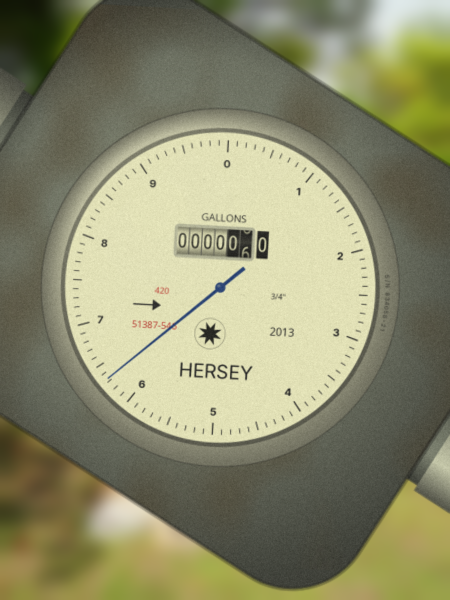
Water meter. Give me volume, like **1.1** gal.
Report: **56.3** gal
